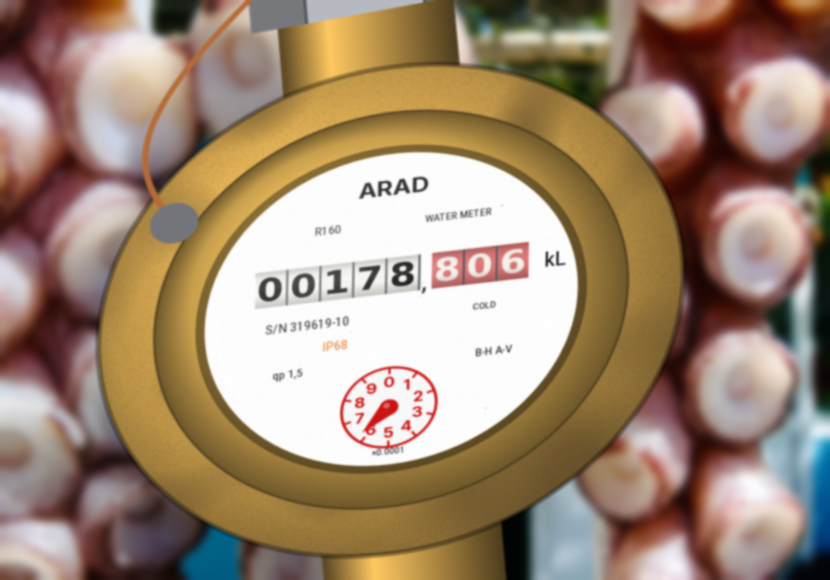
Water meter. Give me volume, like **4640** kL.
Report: **178.8066** kL
